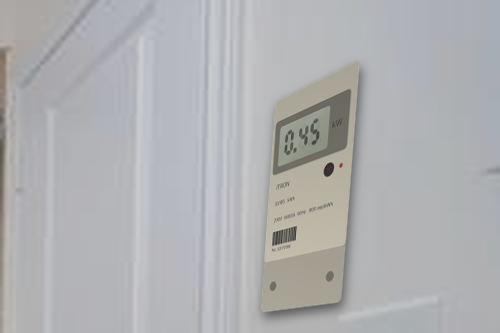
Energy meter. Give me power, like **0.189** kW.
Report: **0.45** kW
